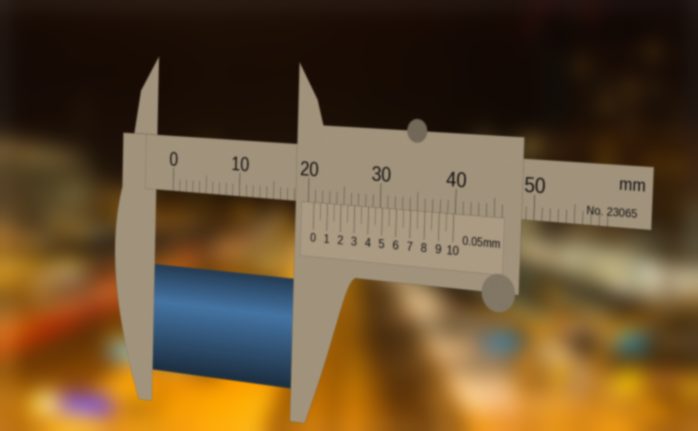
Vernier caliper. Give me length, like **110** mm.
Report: **20.8** mm
